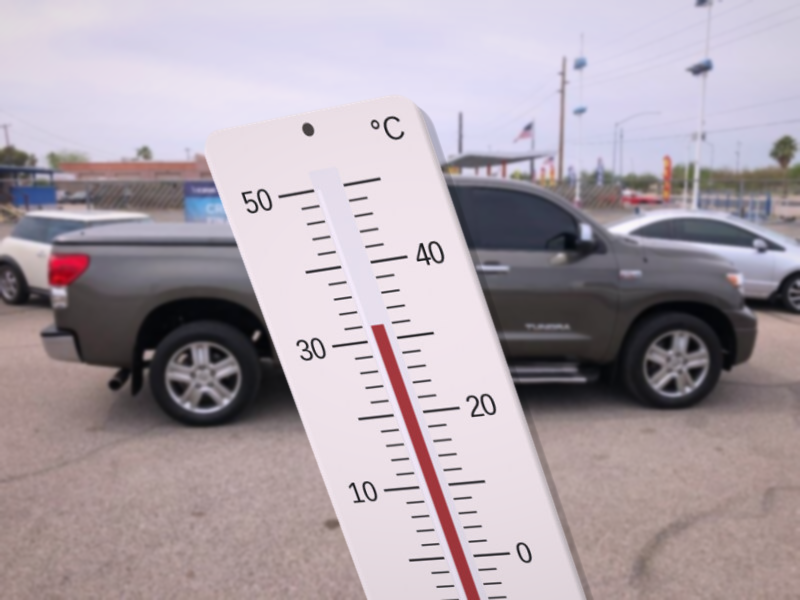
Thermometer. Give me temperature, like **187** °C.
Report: **32** °C
